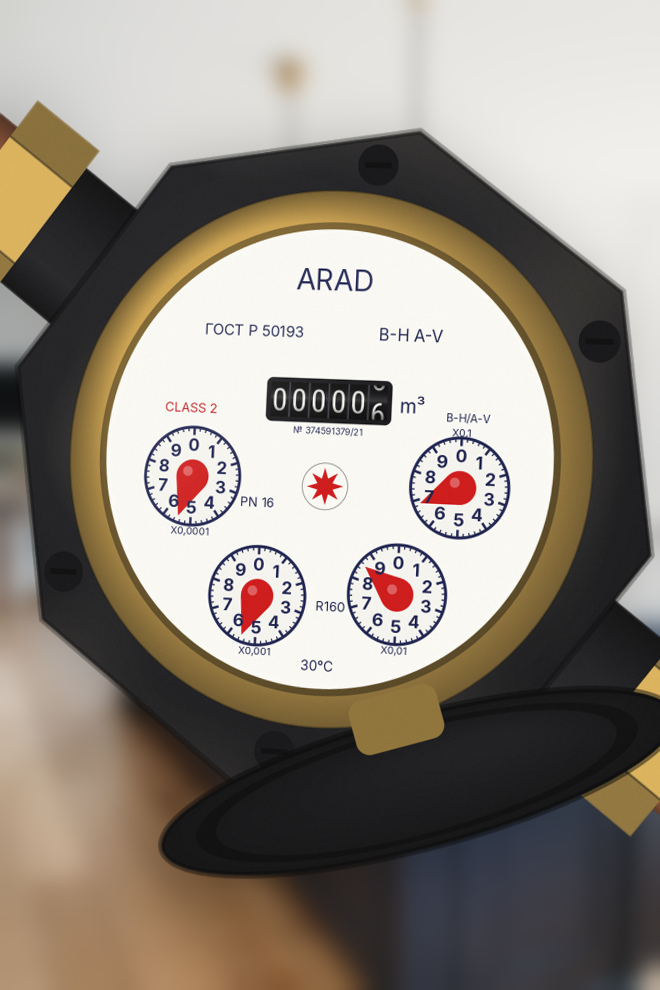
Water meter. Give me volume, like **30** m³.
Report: **5.6855** m³
